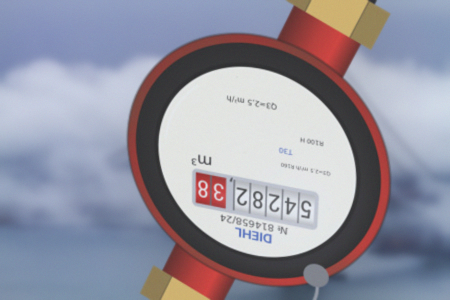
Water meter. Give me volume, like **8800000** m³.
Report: **54282.38** m³
